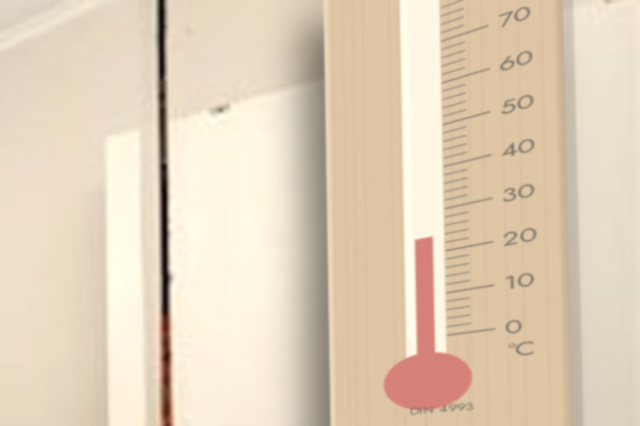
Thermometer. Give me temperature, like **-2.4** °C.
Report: **24** °C
